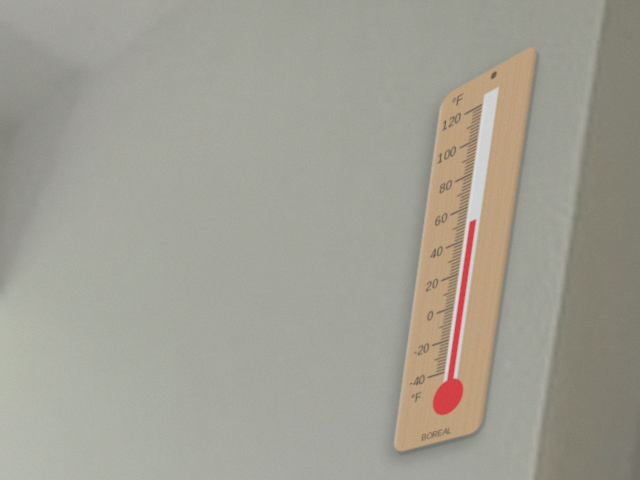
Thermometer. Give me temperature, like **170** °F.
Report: **50** °F
